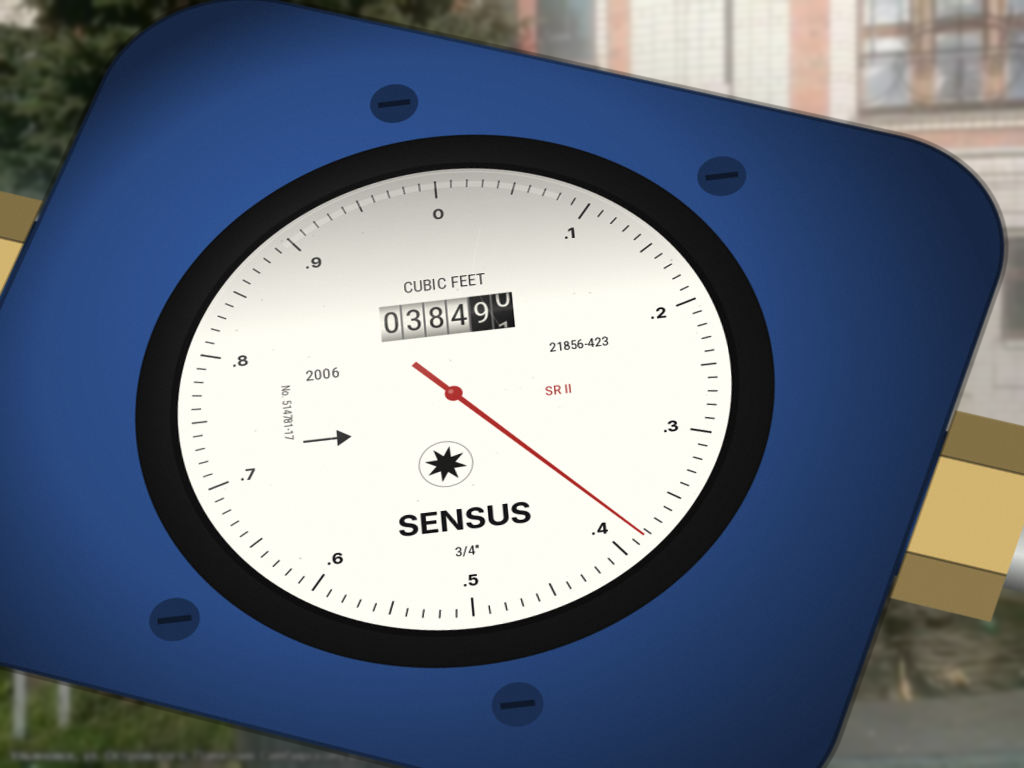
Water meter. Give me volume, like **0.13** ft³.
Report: **38490.38** ft³
